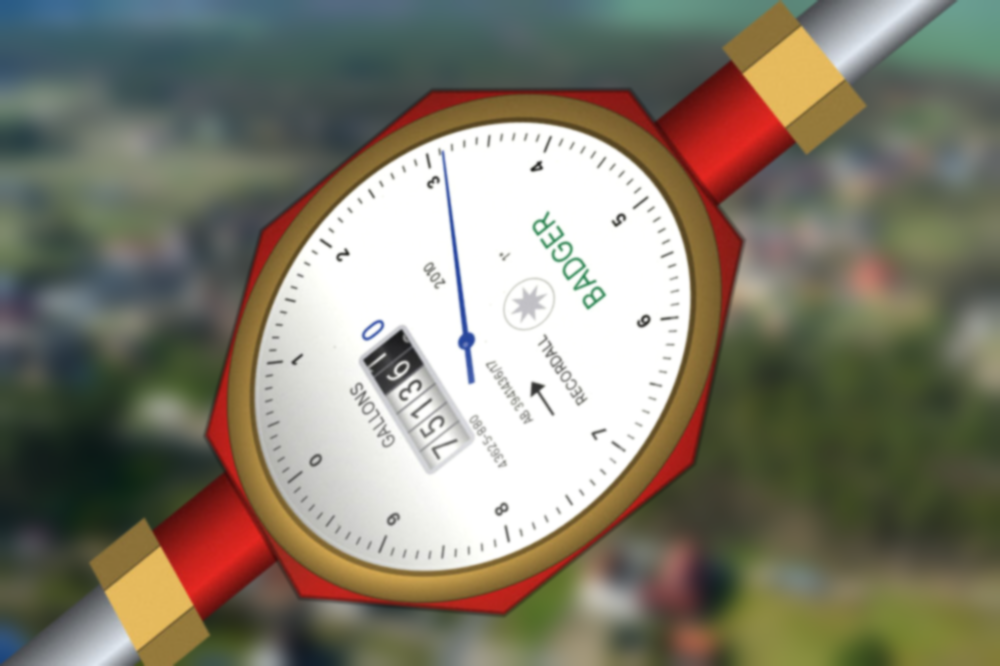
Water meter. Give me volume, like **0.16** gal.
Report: **7513613.1** gal
